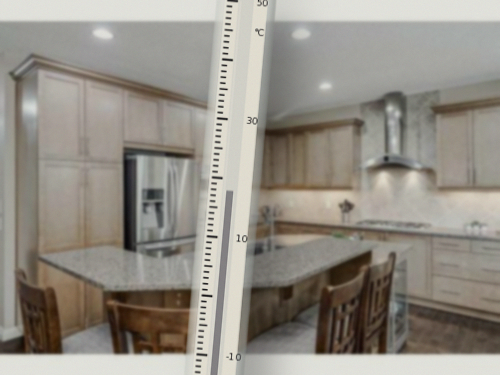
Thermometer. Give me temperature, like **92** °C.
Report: **18** °C
